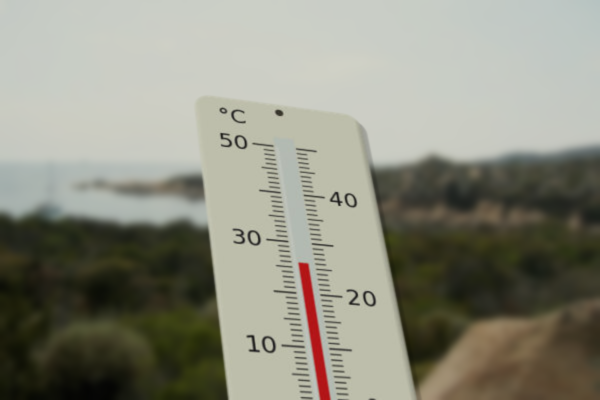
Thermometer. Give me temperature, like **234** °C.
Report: **26** °C
